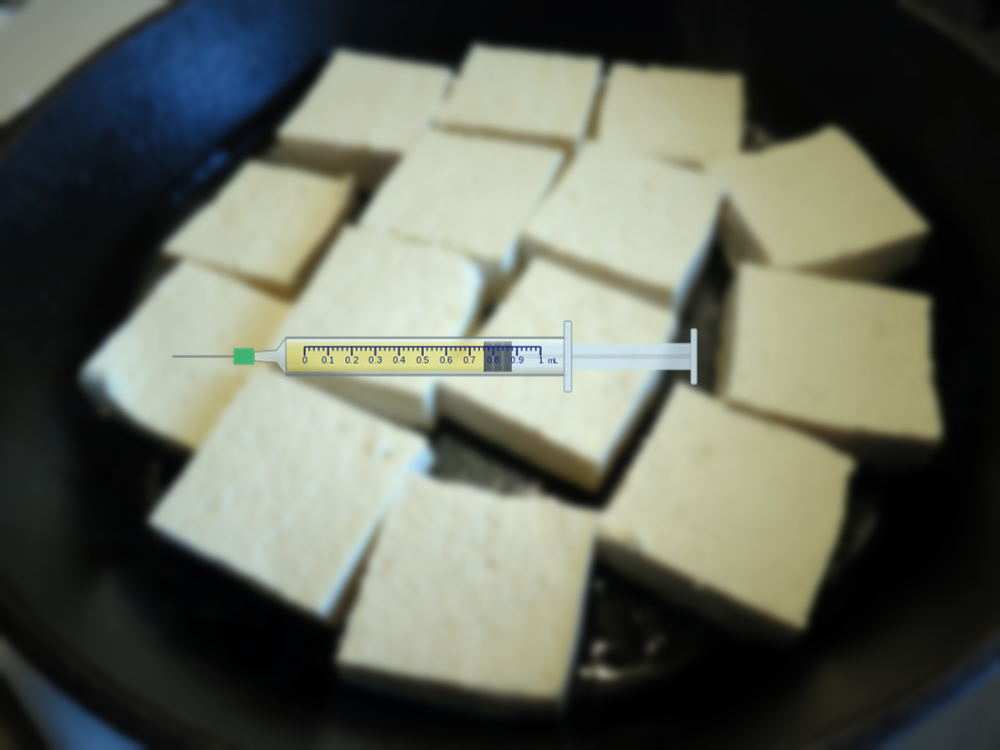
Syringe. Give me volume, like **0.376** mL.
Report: **0.76** mL
